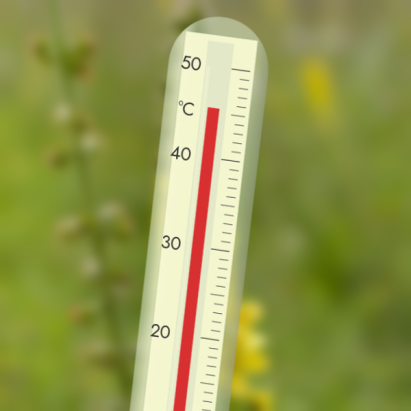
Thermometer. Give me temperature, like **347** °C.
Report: **45.5** °C
